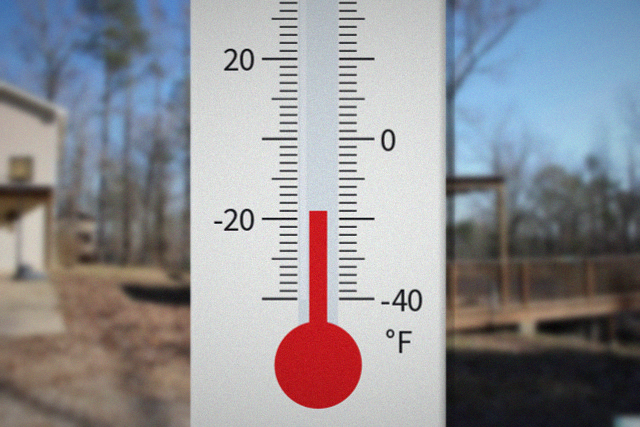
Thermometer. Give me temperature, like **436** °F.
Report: **-18** °F
